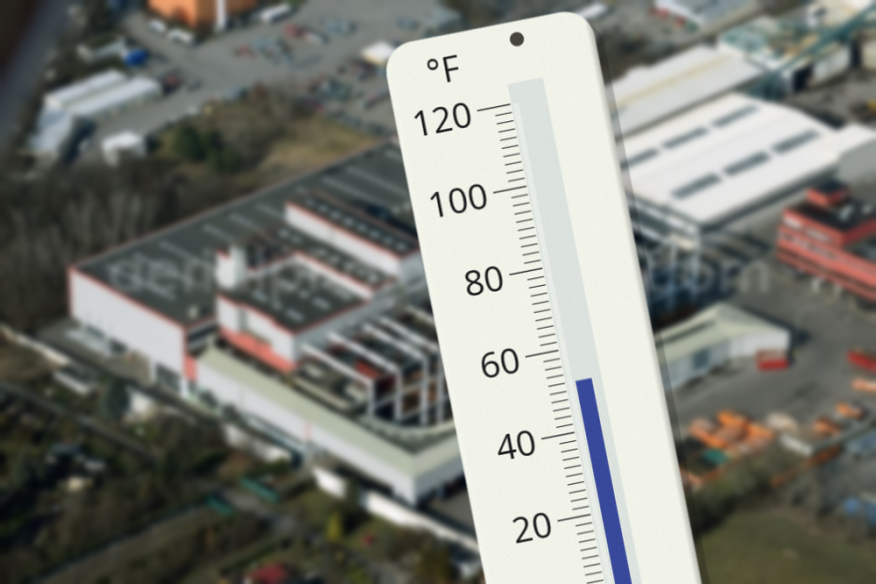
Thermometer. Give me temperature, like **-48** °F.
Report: **52** °F
